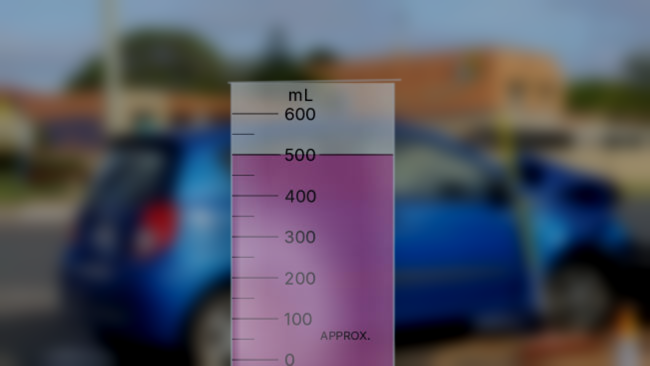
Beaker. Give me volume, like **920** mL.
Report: **500** mL
